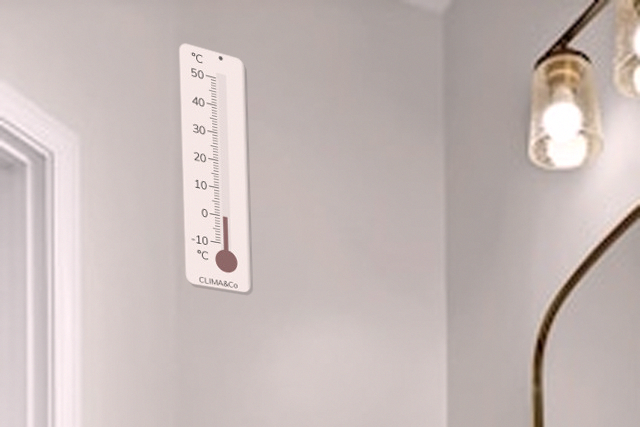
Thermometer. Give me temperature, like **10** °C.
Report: **0** °C
